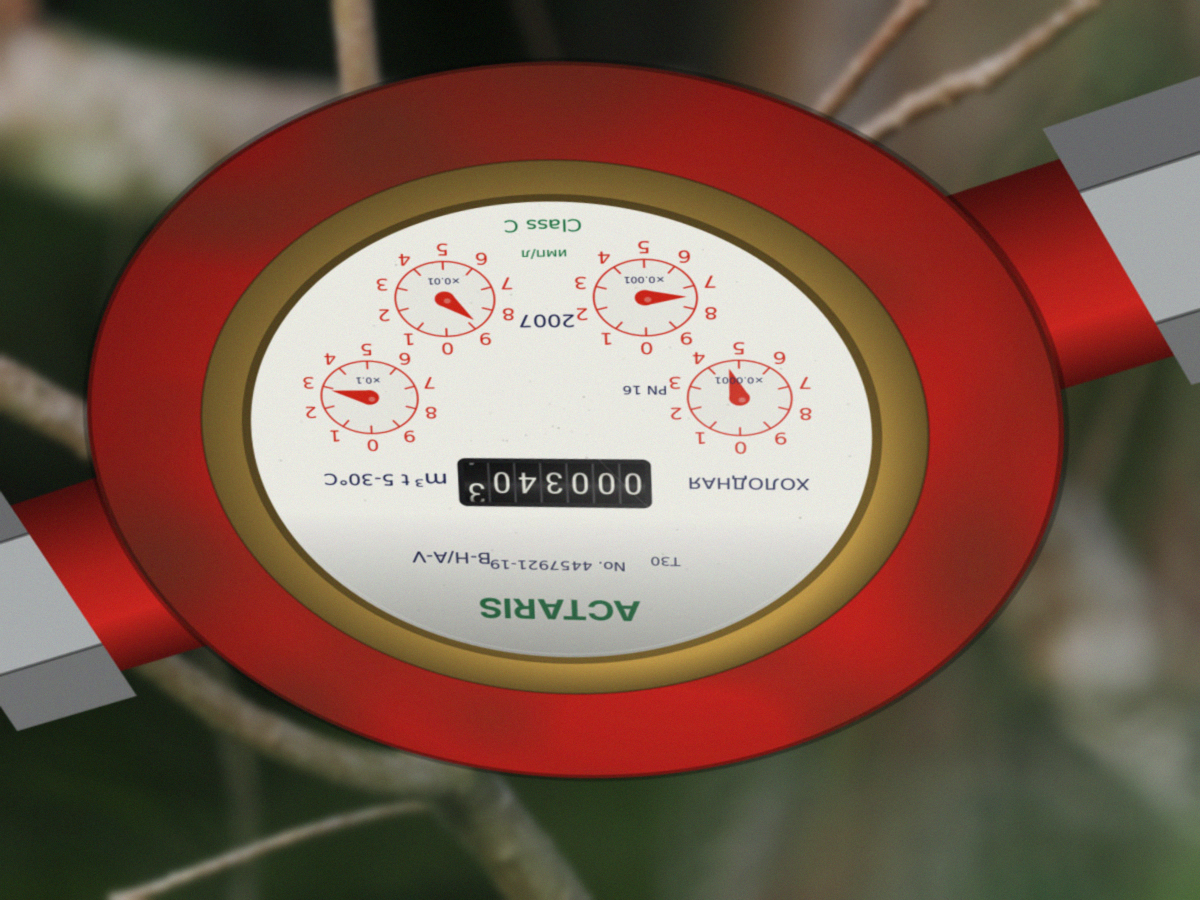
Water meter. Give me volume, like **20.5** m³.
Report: **3403.2874** m³
